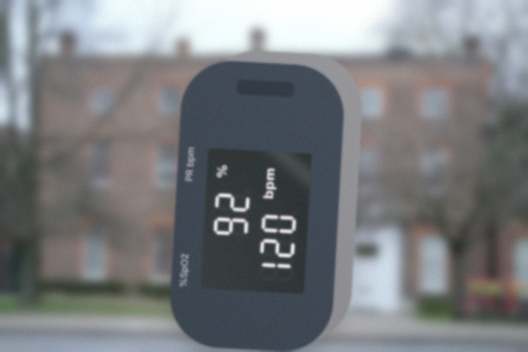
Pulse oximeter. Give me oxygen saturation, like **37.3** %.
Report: **92** %
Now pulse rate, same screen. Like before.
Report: **120** bpm
